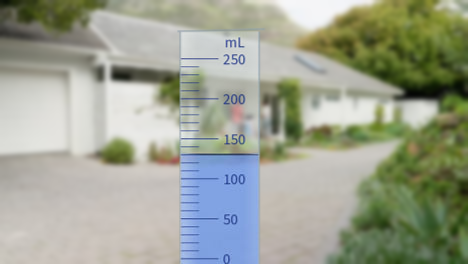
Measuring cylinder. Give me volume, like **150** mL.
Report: **130** mL
